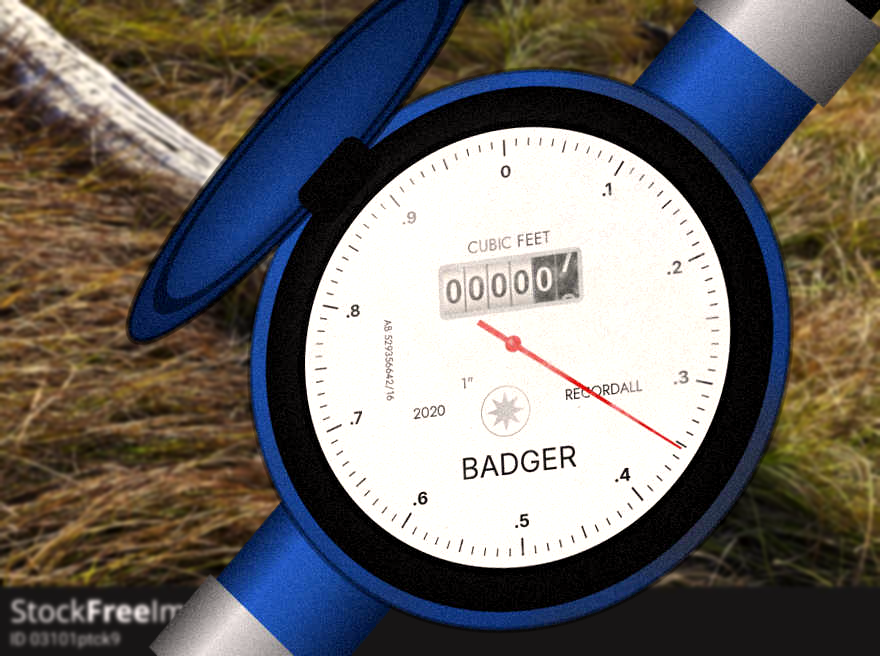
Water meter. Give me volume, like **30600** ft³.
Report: **7.35** ft³
